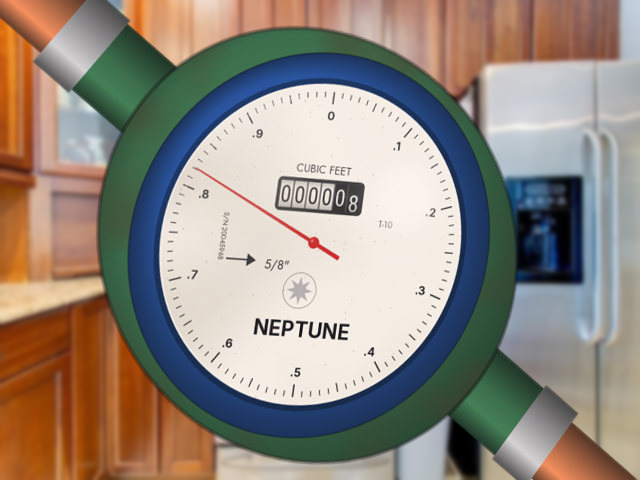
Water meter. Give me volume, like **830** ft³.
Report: **7.82** ft³
